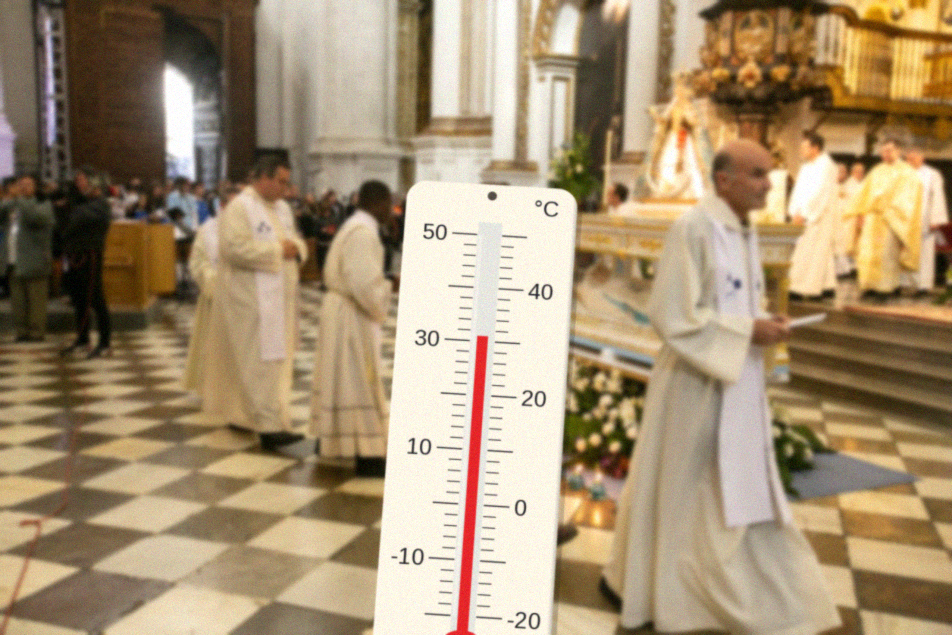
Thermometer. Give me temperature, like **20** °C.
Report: **31** °C
